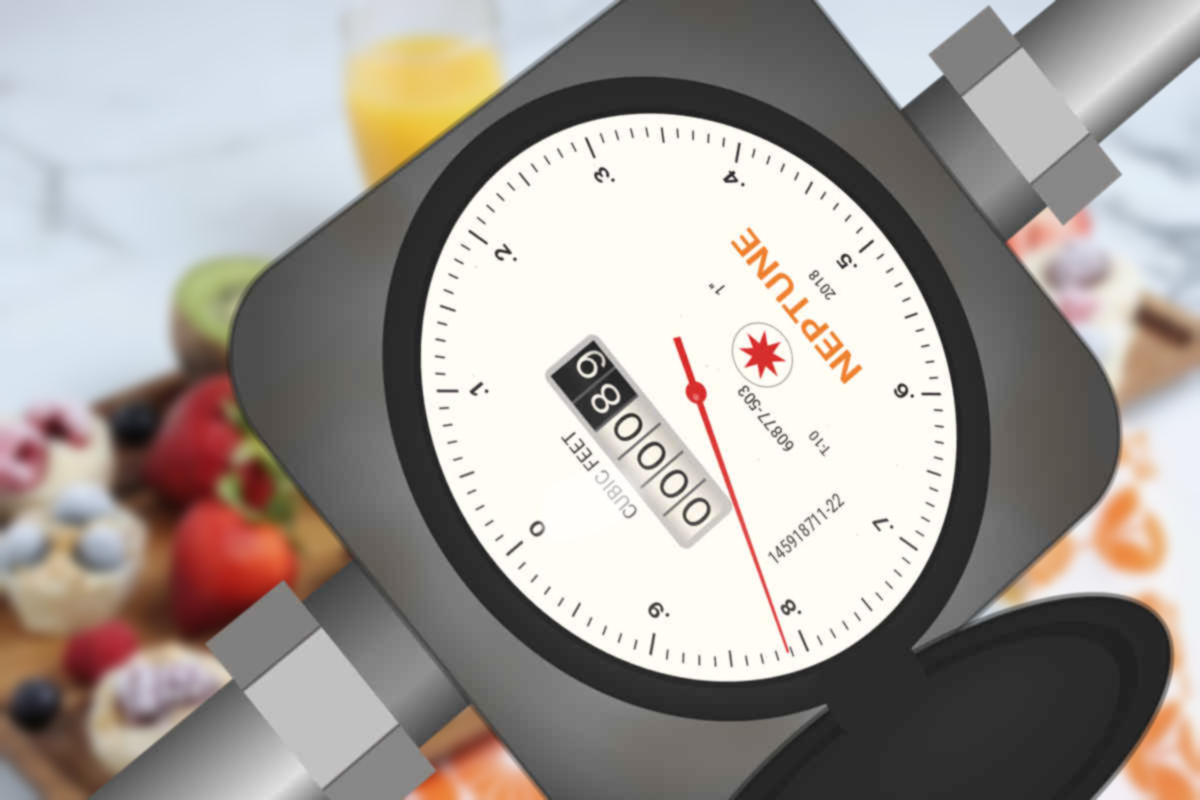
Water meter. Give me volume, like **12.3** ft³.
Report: **88.81** ft³
